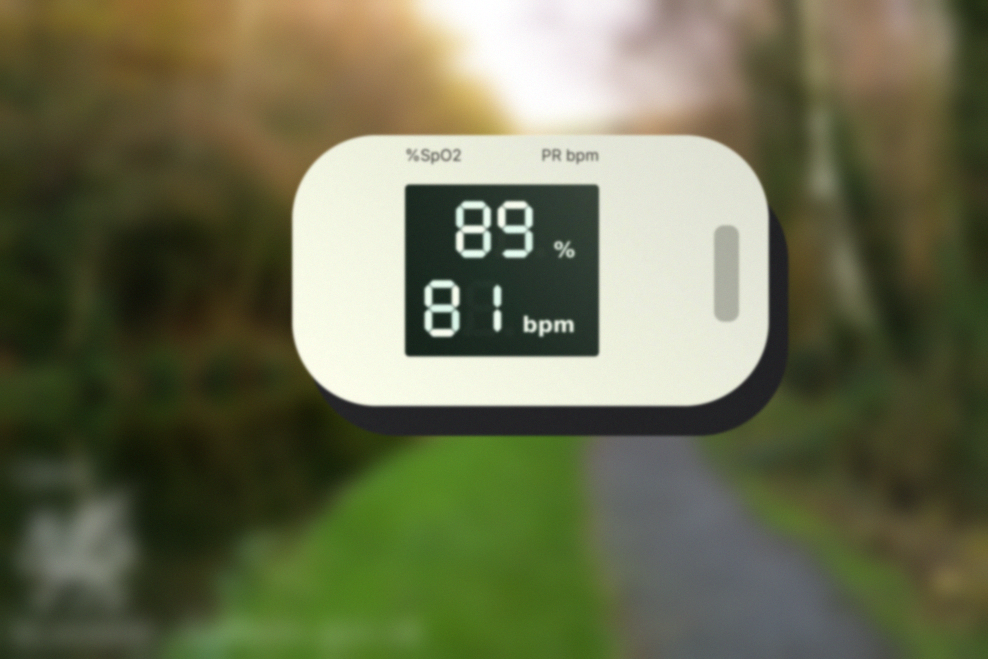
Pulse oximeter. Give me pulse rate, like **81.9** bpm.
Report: **81** bpm
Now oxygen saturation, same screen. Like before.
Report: **89** %
